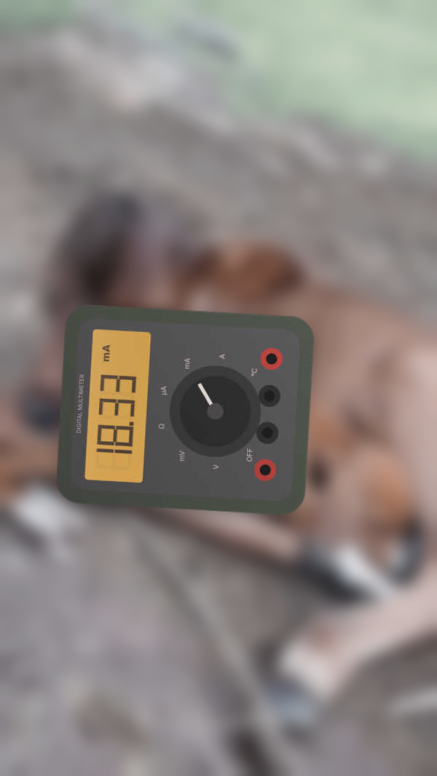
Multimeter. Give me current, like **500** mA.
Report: **18.33** mA
